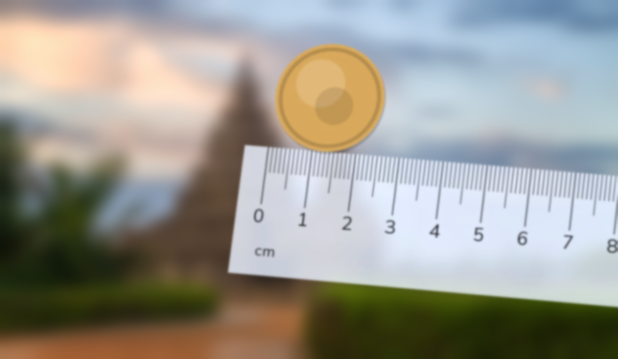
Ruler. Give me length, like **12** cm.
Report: **2.5** cm
